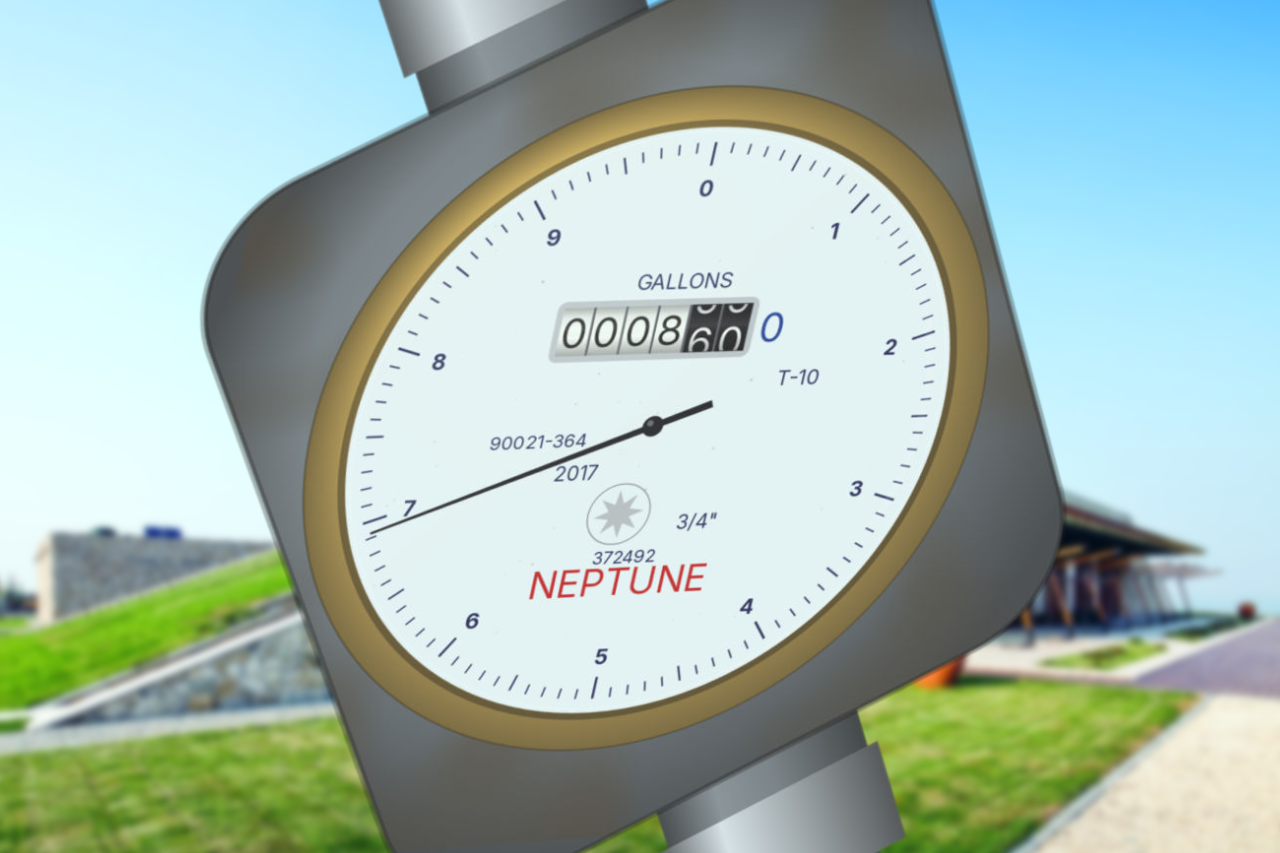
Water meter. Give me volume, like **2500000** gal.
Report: **8596.9** gal
